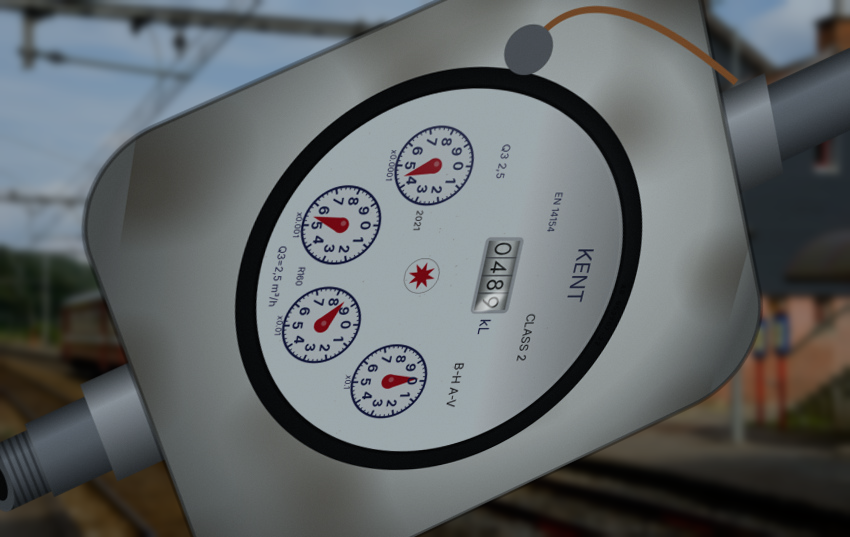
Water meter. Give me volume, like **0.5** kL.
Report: **488.9854** kL
